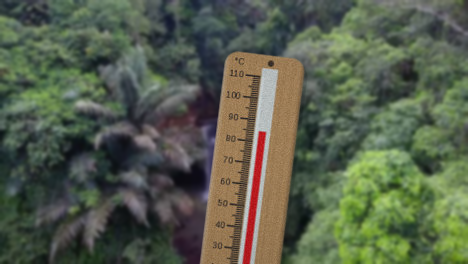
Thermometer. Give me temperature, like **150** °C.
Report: **85** °C
